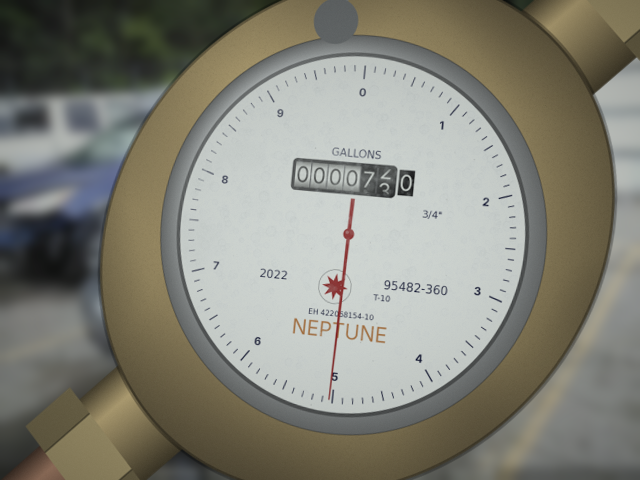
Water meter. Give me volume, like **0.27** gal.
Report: **725.0** gal
